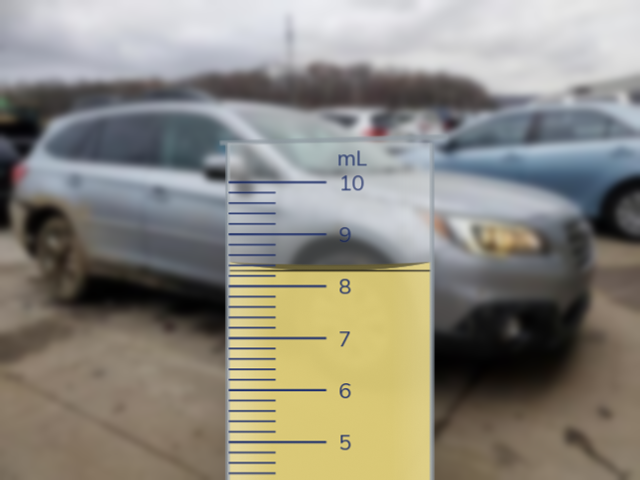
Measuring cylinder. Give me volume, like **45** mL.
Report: **8.3** mL
